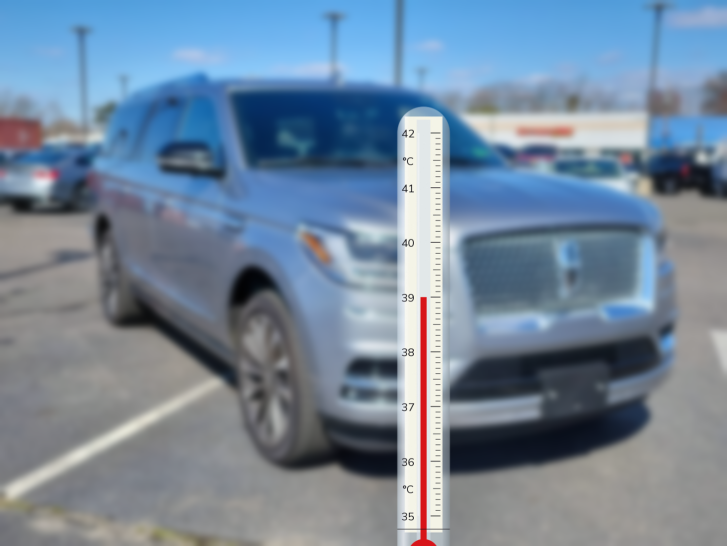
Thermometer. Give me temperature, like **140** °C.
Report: **39** °C
